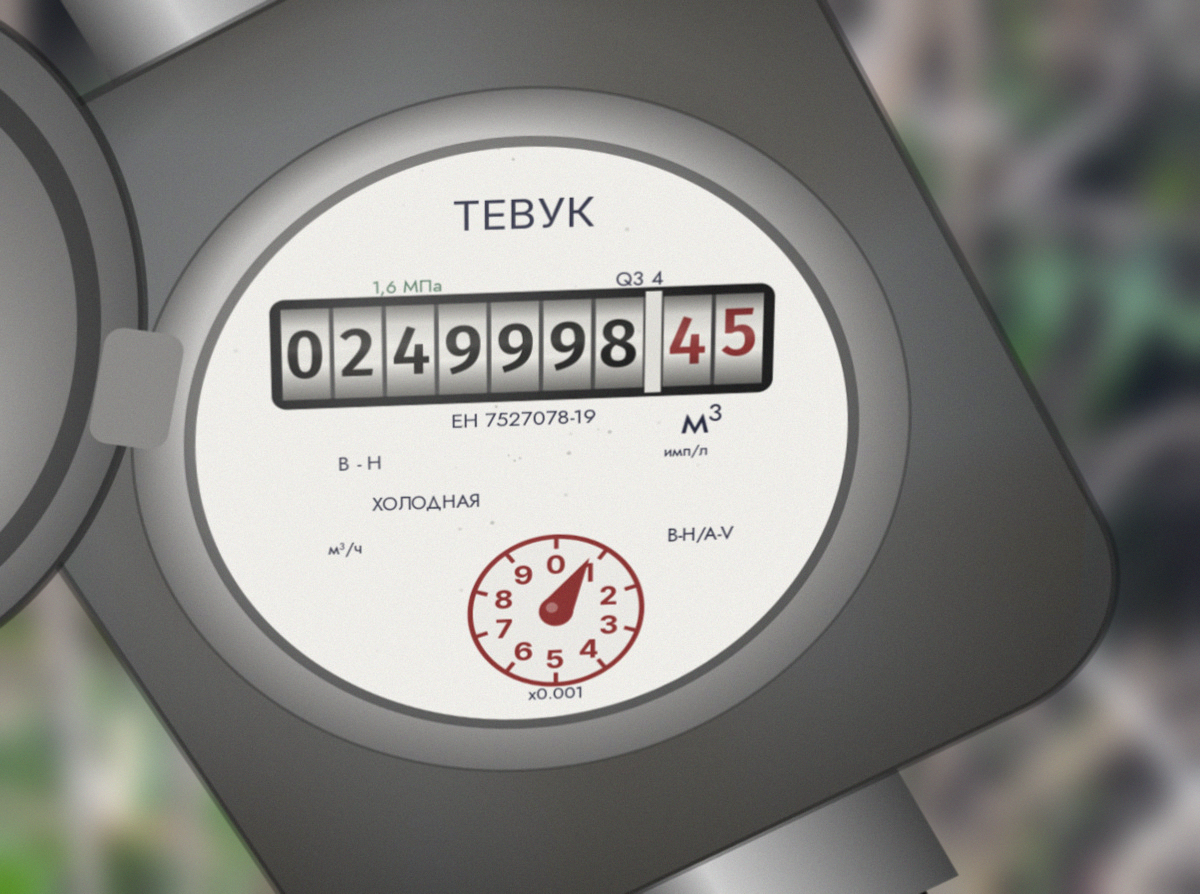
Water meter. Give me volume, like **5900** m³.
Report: **249998.450** m³
